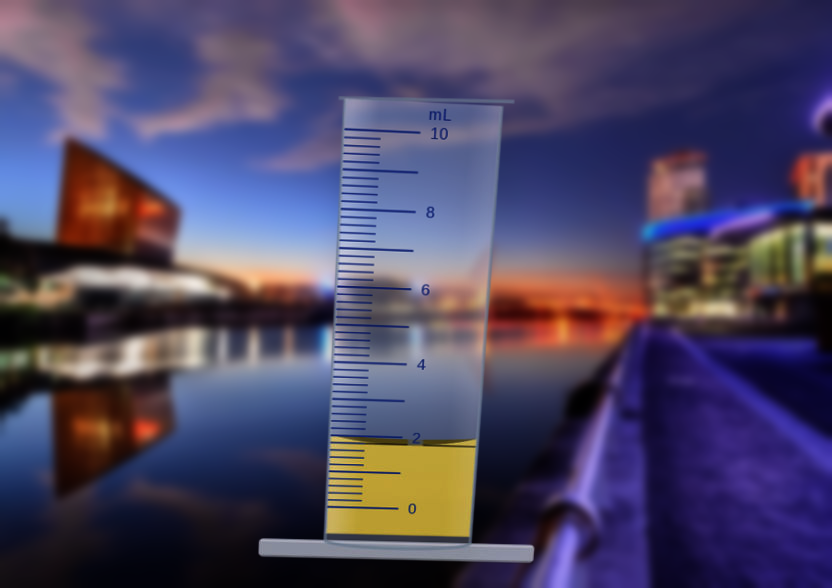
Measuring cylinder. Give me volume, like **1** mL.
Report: **1.8** mL
